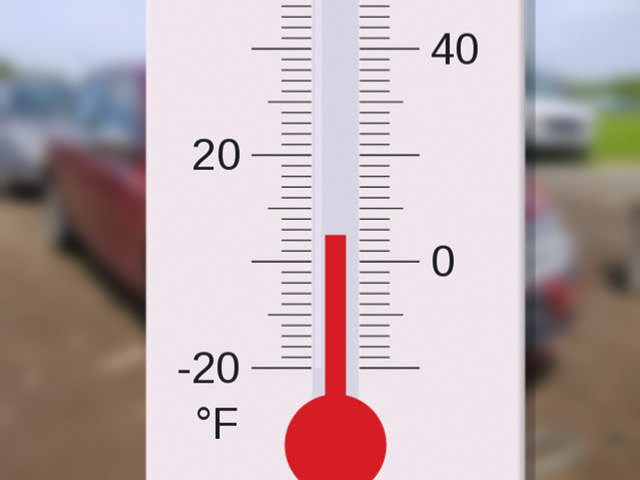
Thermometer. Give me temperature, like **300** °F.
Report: **5** °F
